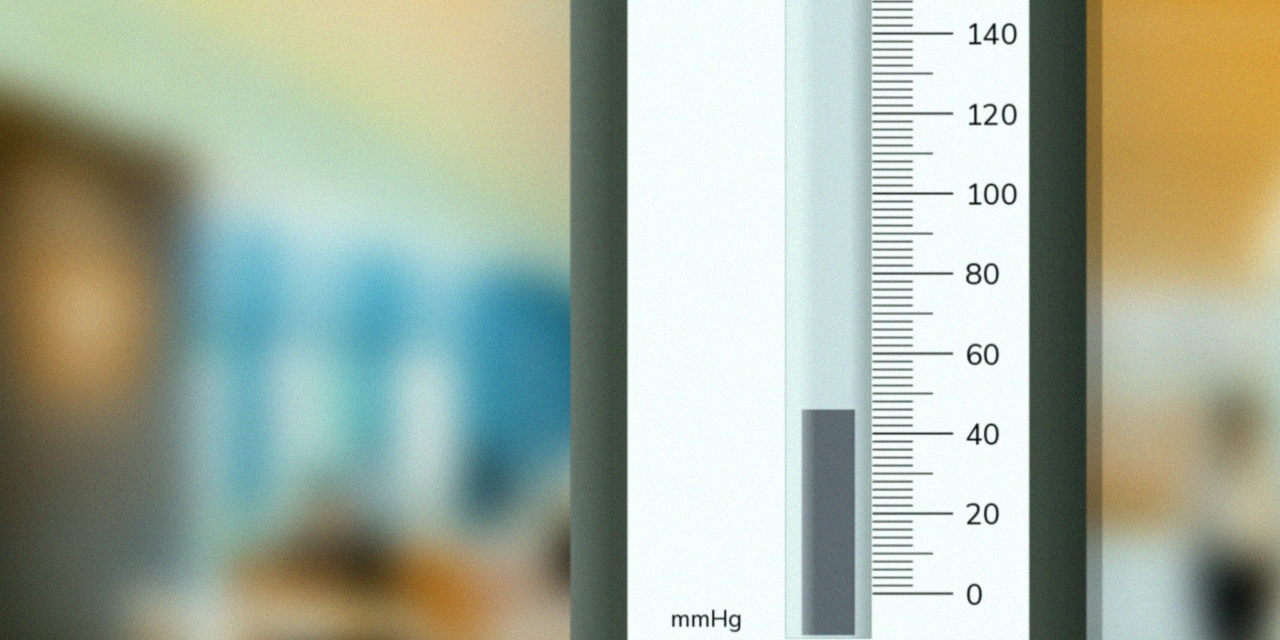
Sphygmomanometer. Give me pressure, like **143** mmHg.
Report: **46** mmHg
